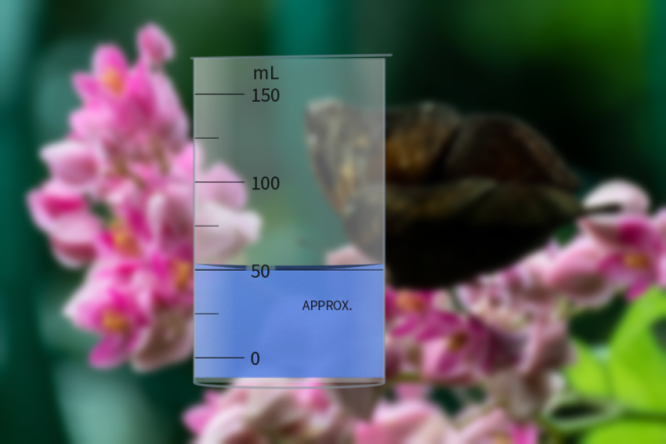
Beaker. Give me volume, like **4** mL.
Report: **50** mL
